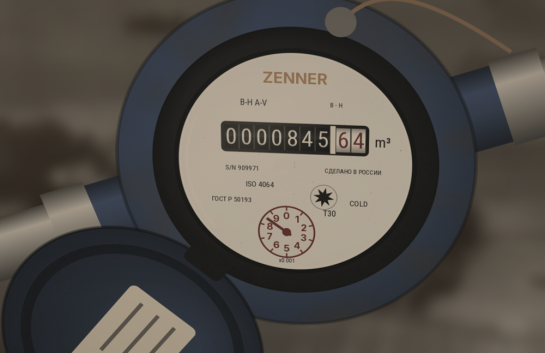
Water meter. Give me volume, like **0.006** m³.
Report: **845.648** m³
